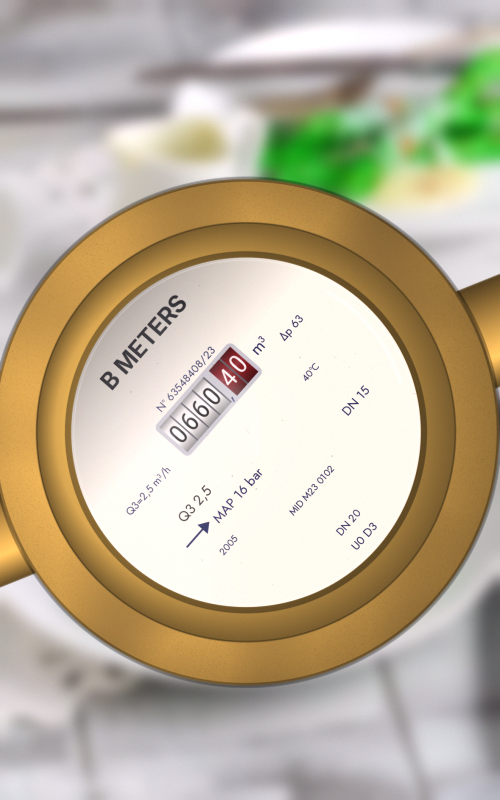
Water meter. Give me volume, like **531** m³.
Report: **660.40** m³
